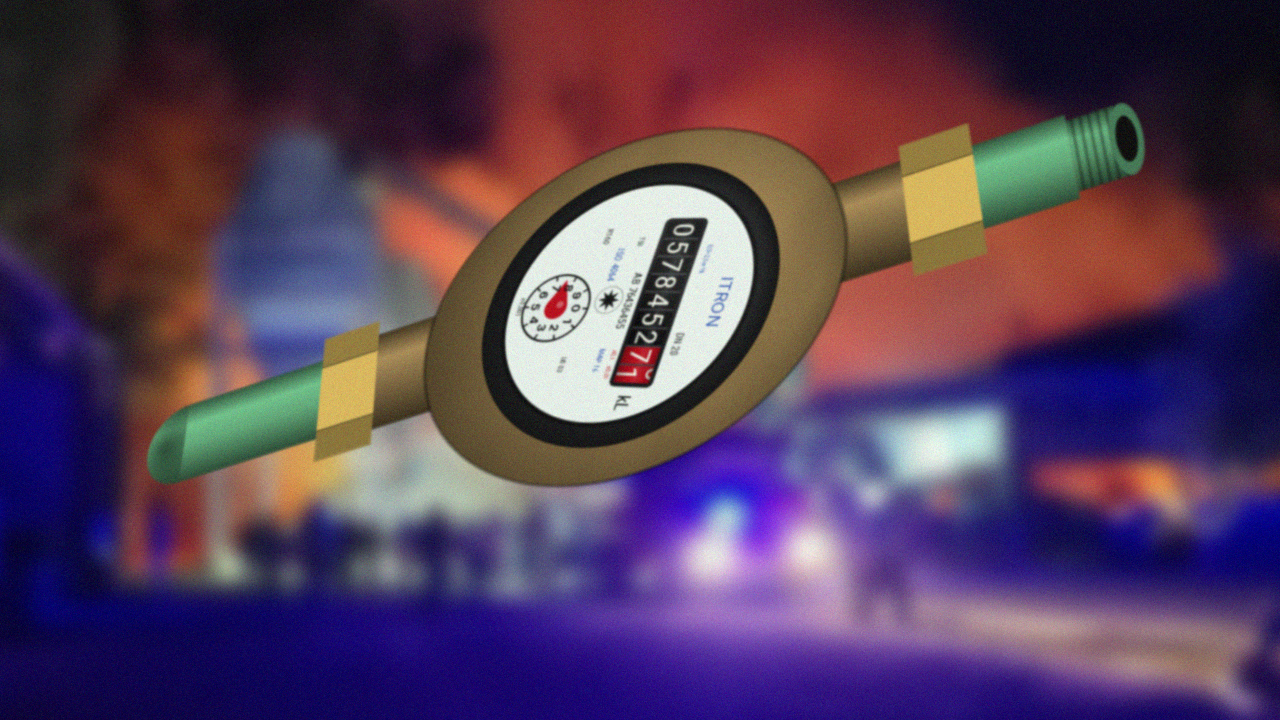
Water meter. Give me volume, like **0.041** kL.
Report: **578452.707** kL
